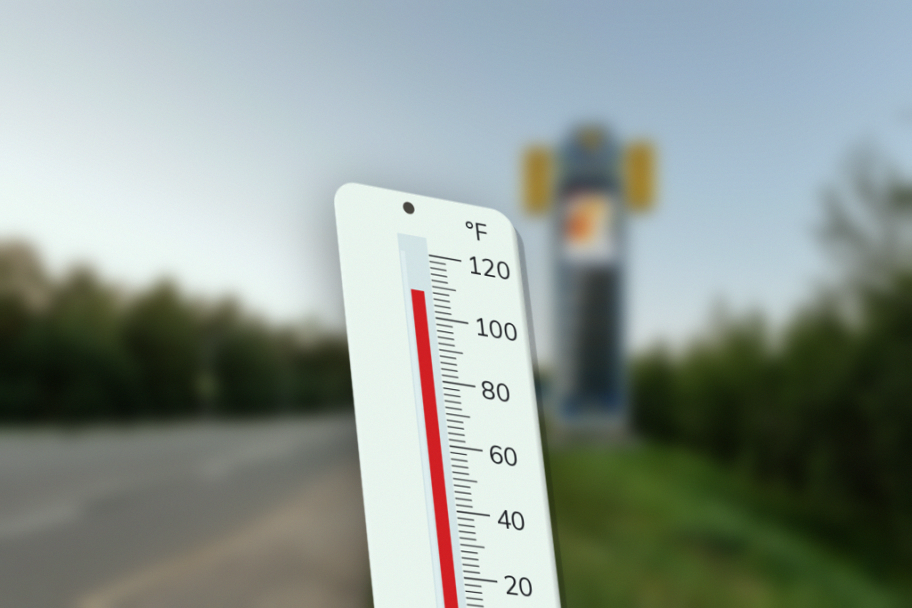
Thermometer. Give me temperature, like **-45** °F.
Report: **108** °F
